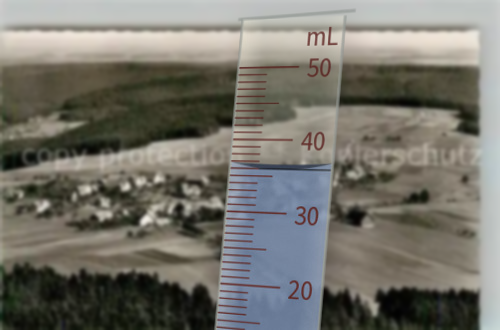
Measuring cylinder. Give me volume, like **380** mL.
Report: **36** mL
